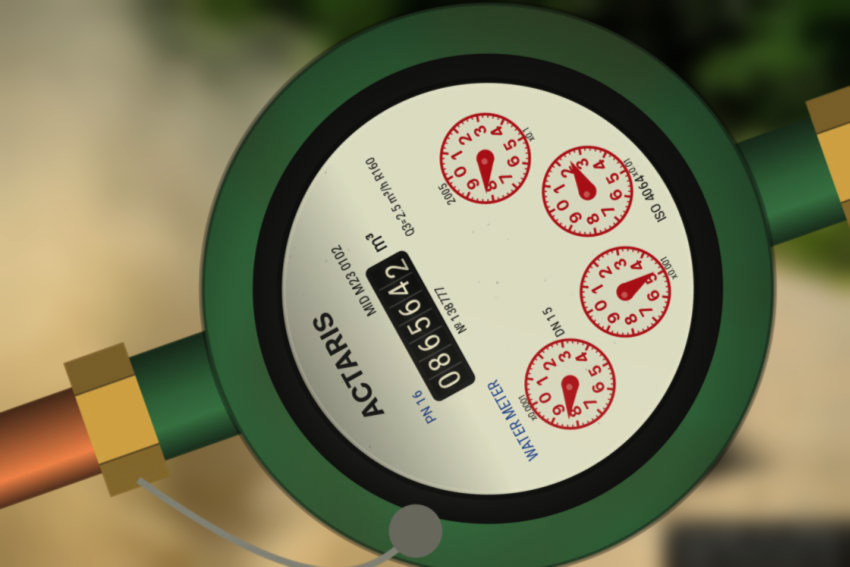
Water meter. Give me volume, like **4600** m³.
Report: **865641.8248** m³
